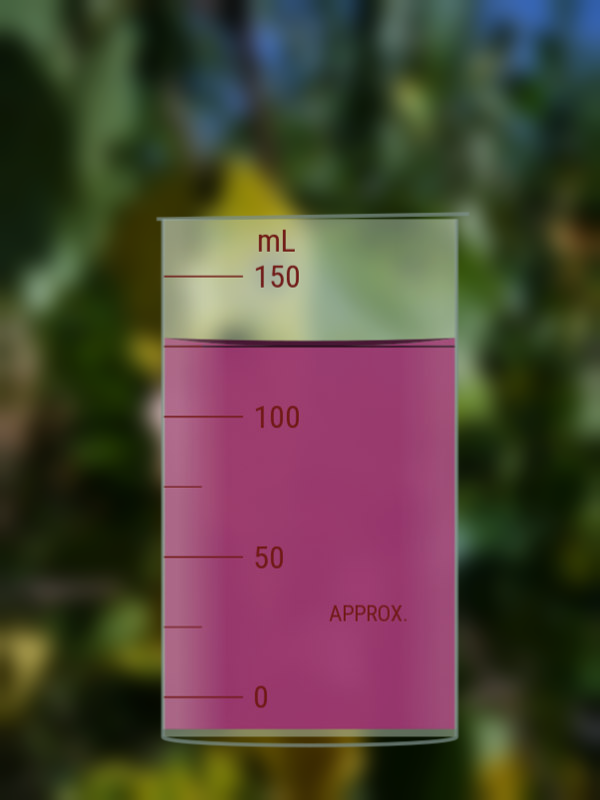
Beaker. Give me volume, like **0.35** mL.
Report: **125** mL
